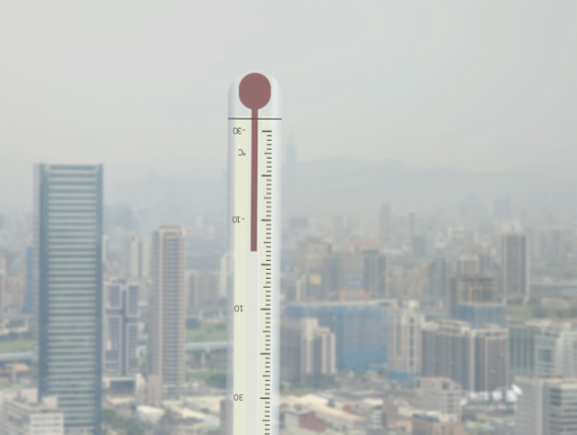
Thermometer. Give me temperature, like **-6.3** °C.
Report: **-3** °C
